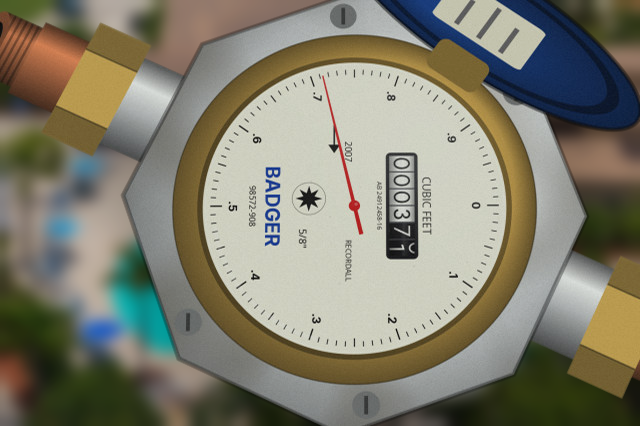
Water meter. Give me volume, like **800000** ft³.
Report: **370.71** ft³
